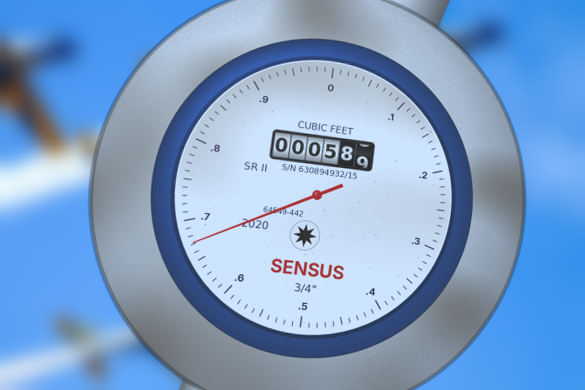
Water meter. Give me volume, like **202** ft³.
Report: **588.67** ft³
